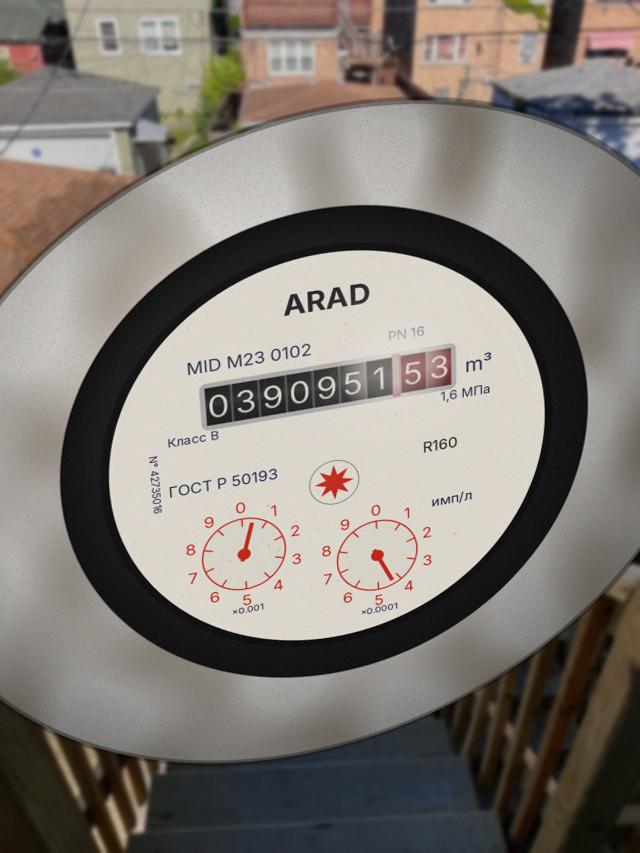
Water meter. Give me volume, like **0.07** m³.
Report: **390951.5304** m³
